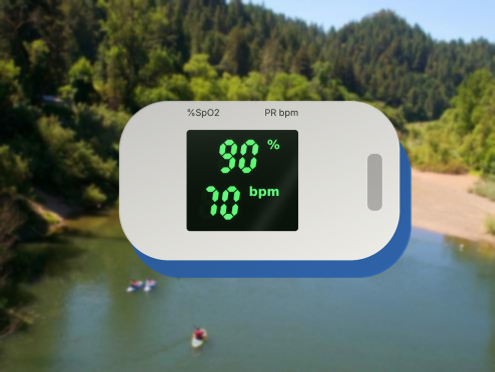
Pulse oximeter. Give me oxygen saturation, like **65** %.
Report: **90** %
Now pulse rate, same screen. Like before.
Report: **70** bpm
